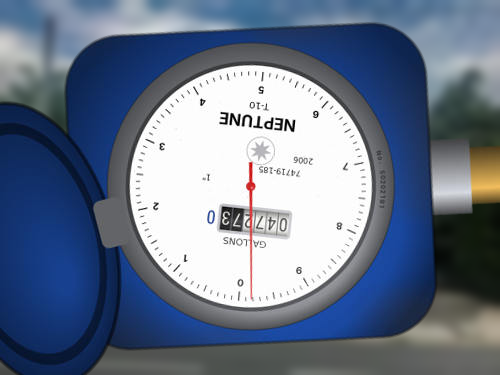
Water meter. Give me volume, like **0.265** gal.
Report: **472729.8** gal
